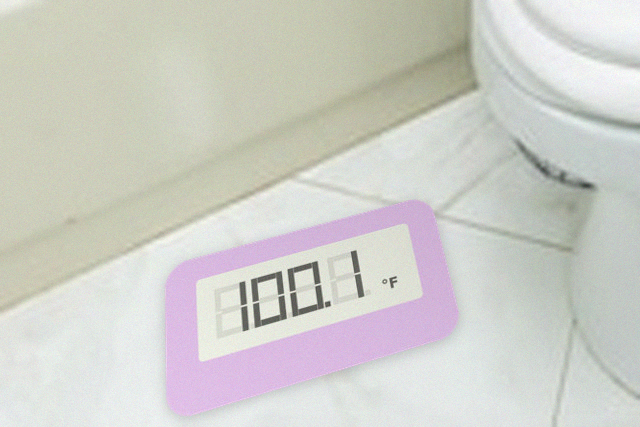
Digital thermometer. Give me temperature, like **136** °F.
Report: **100.1** °F
